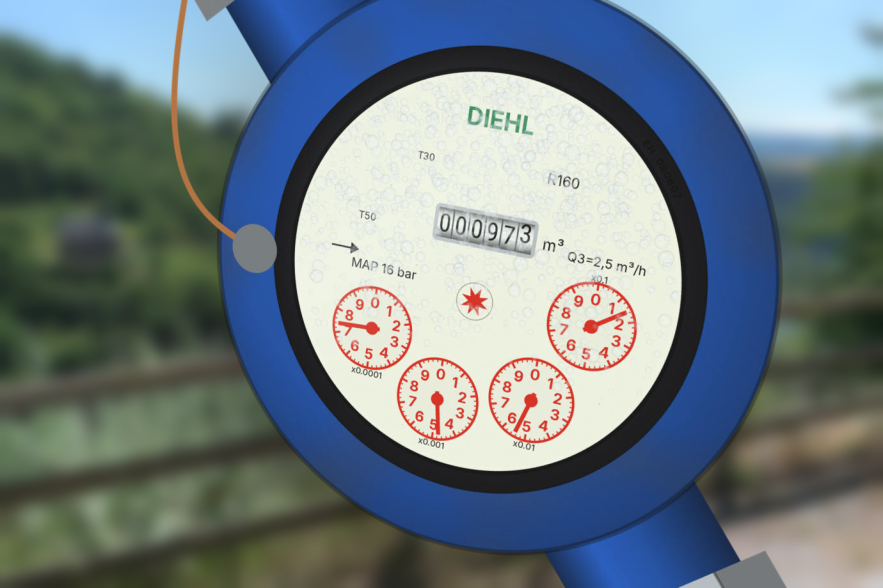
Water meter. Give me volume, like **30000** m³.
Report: **973.1547** m³
